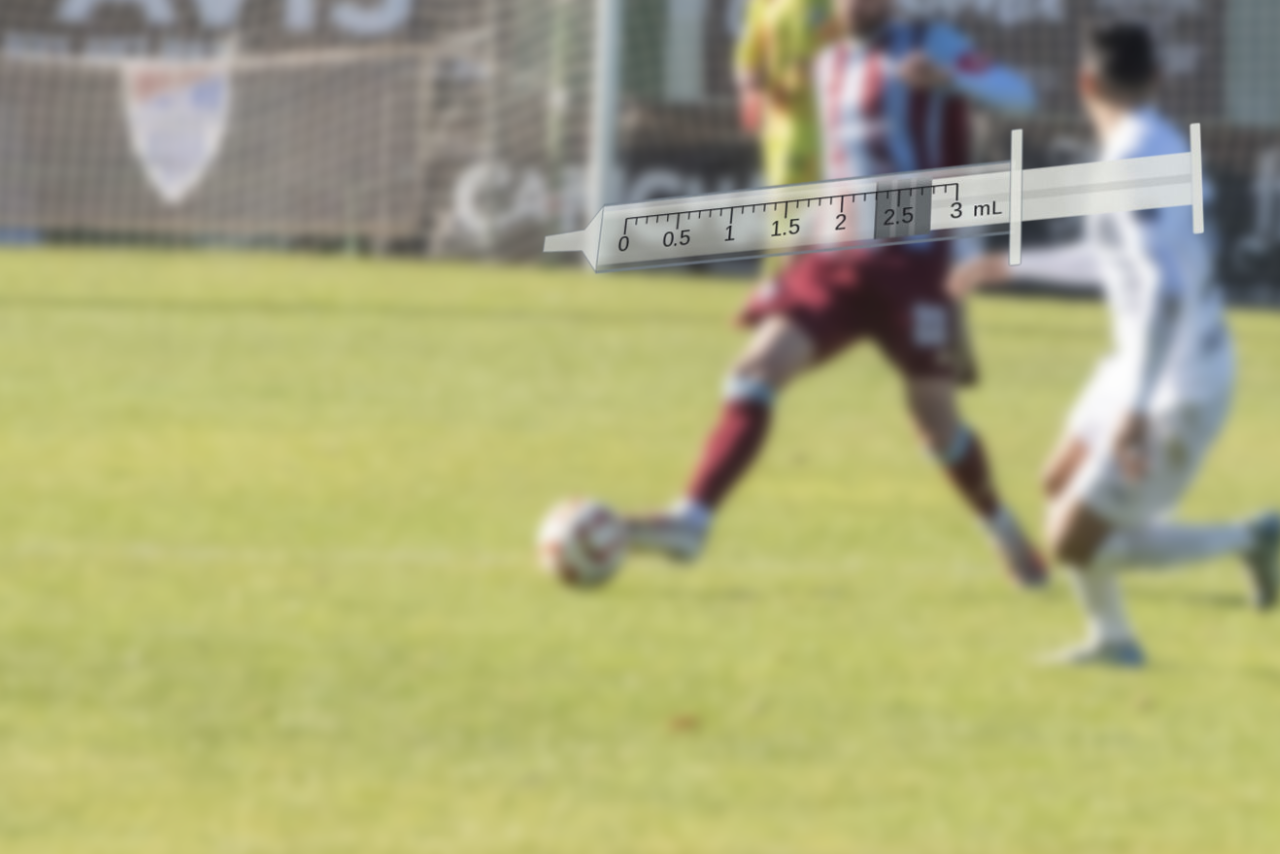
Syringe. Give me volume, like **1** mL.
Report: **2.3** mL
